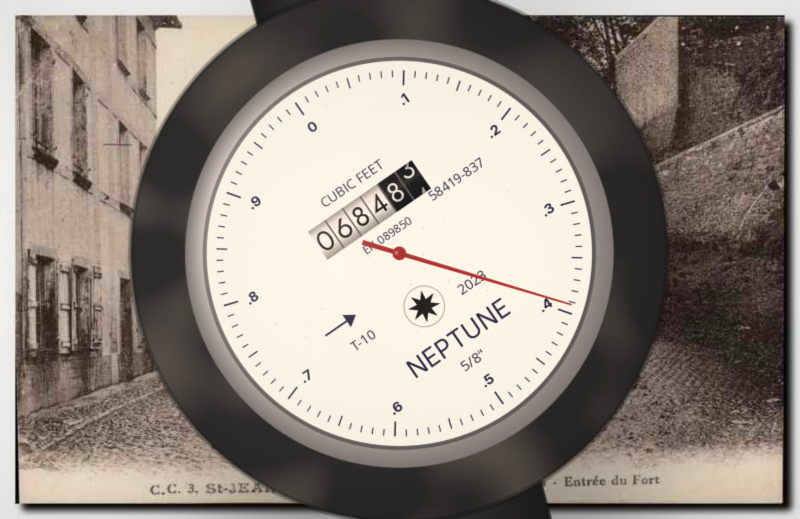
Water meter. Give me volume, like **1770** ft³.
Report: **68483.39** ft³
